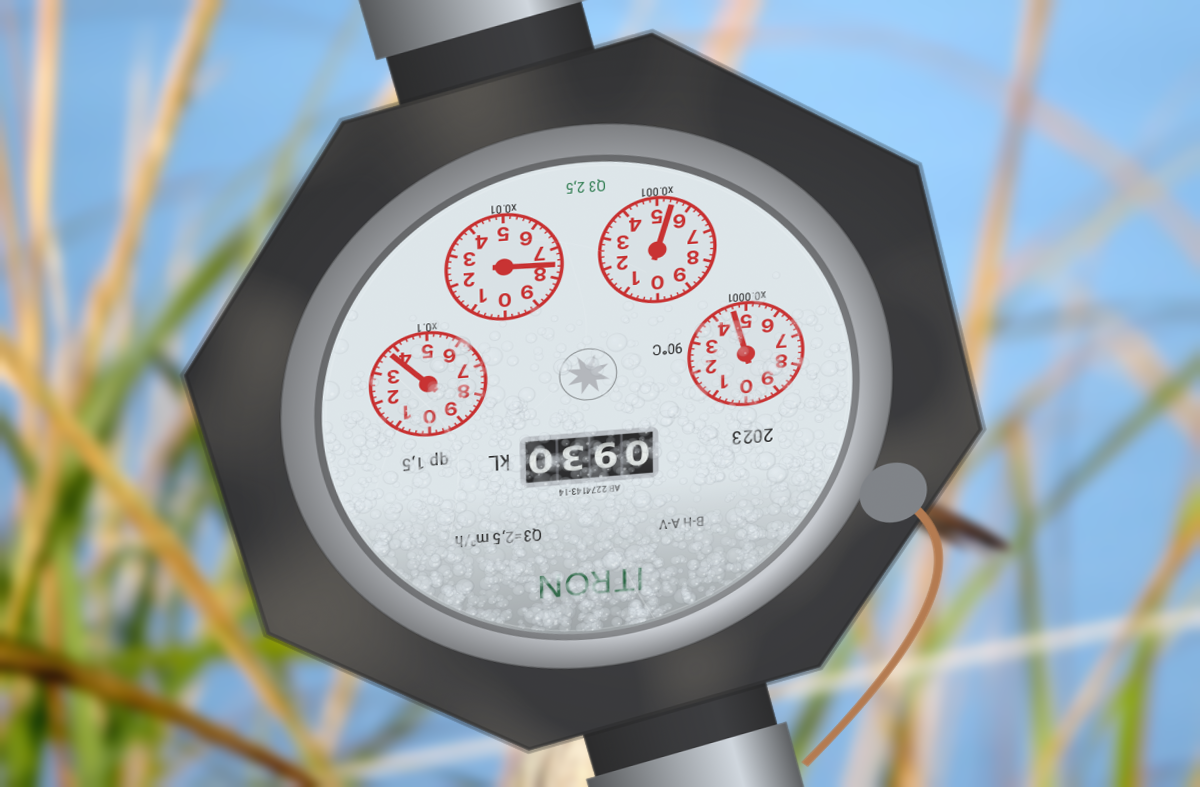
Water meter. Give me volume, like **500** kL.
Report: **930.3754** kL
